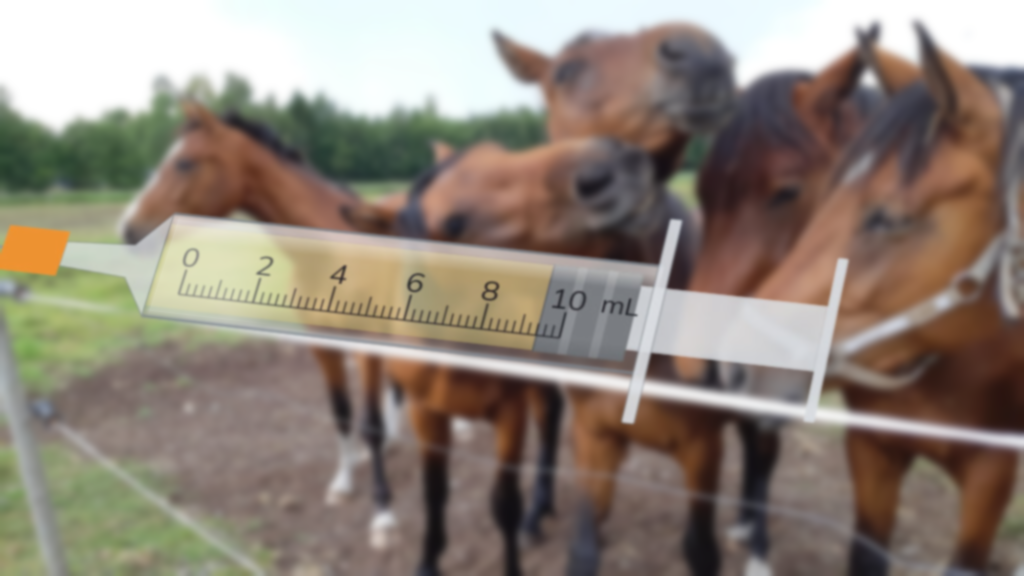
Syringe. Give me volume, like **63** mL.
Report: **9.4** mL
